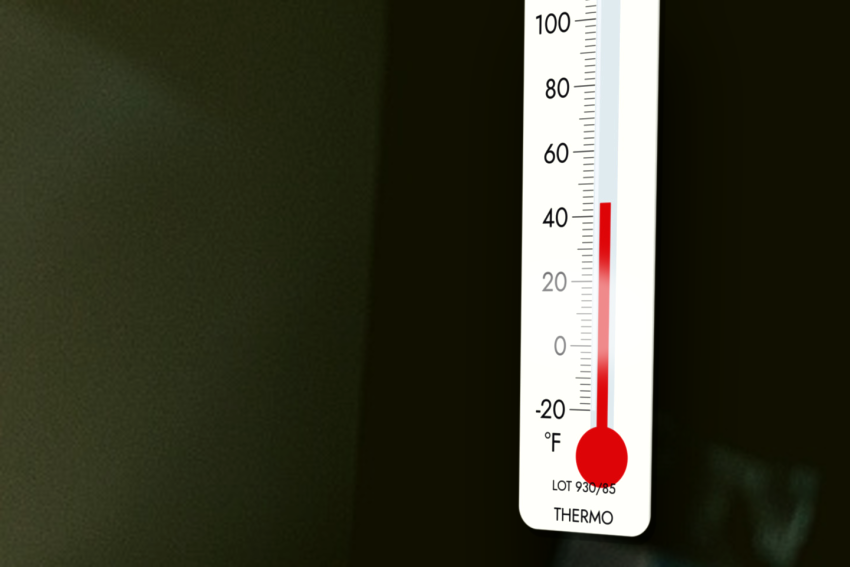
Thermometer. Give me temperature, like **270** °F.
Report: **44** °F
